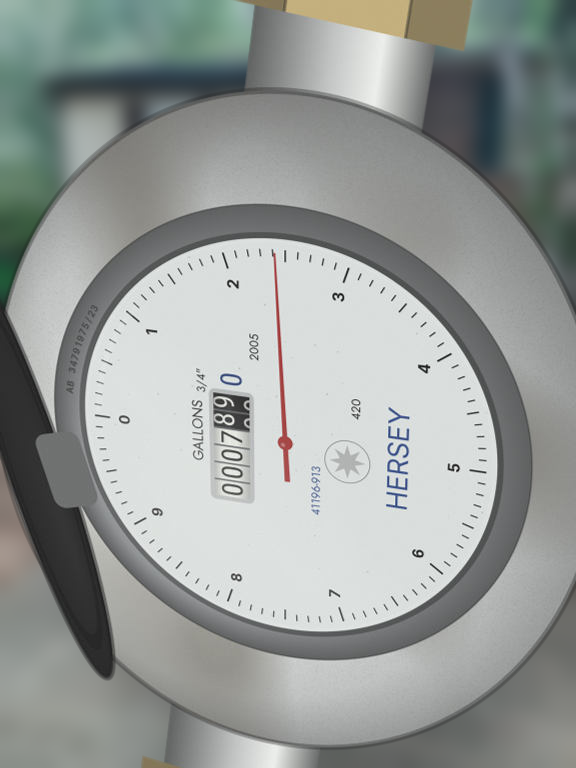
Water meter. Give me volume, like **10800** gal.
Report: **7892.4** gal
